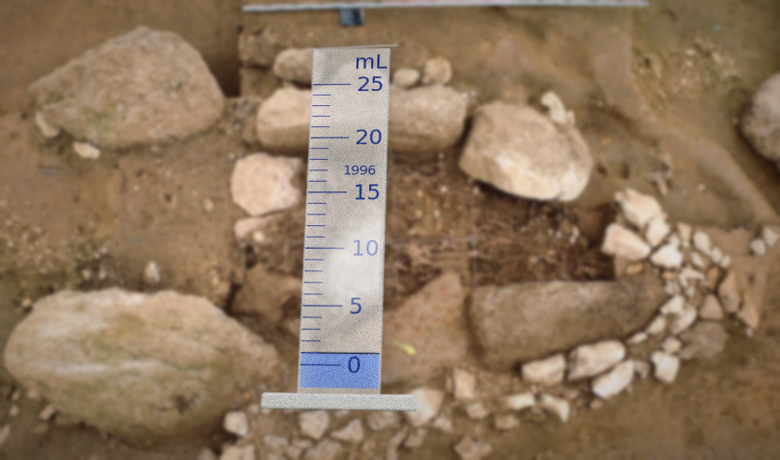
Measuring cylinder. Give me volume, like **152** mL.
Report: **1** mL
